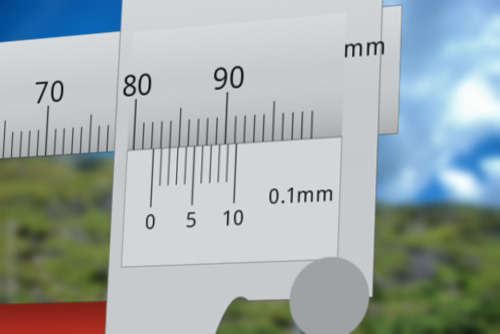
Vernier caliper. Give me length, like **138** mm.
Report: **82.2** mm
